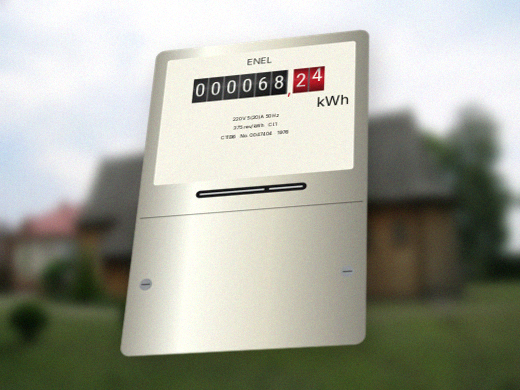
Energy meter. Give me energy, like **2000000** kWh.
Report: **68.24** kWh
